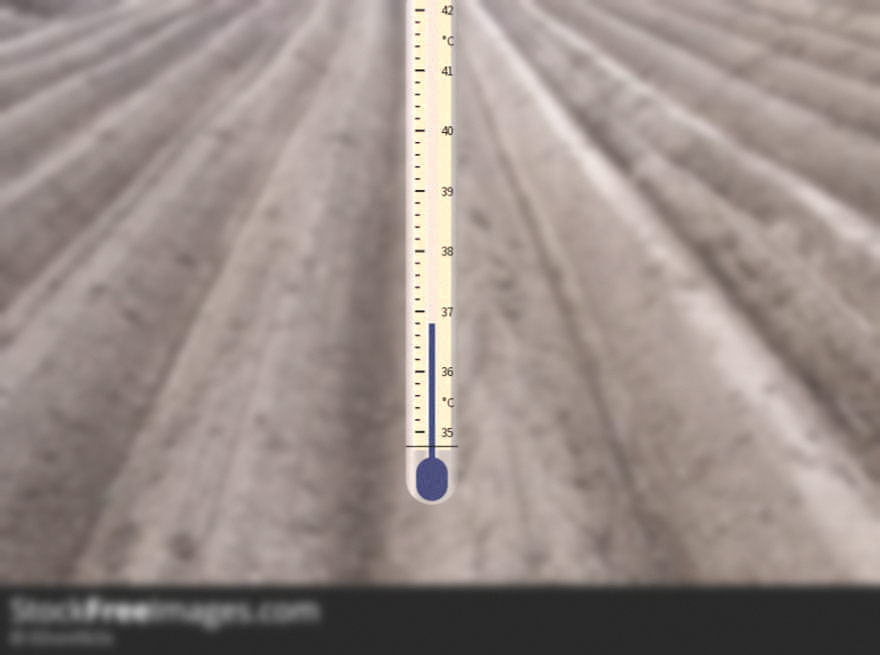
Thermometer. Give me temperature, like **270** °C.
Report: **36.8** °C
